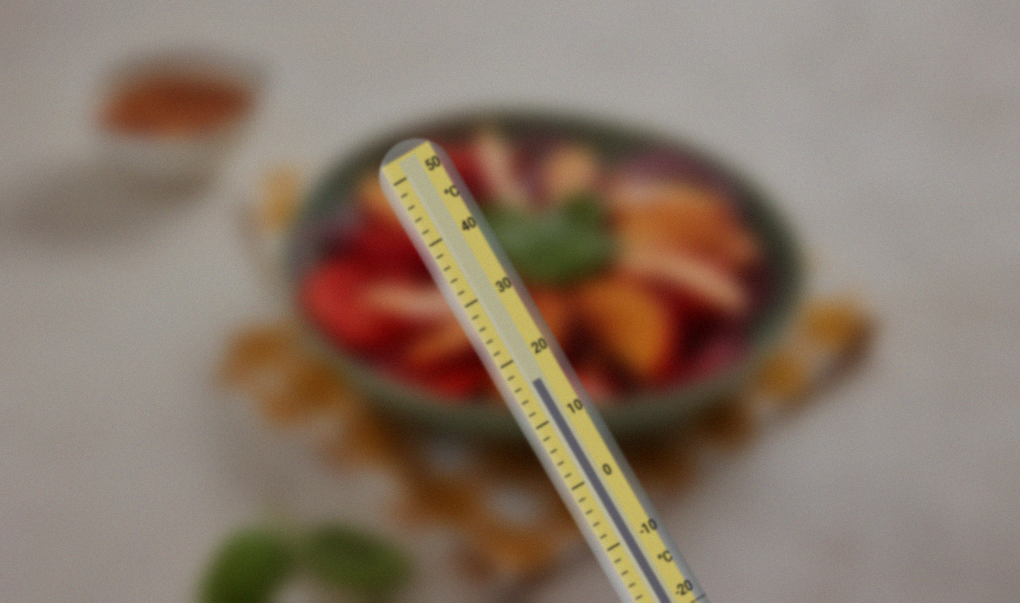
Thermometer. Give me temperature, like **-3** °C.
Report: **16** °C
